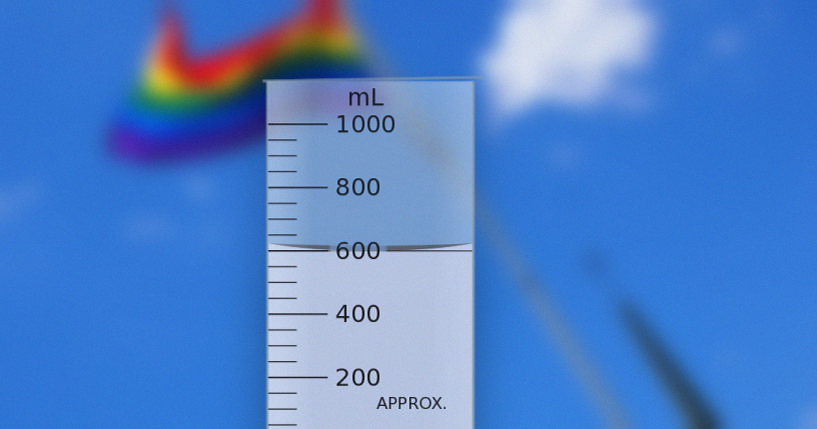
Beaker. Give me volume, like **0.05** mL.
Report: **600** mL
